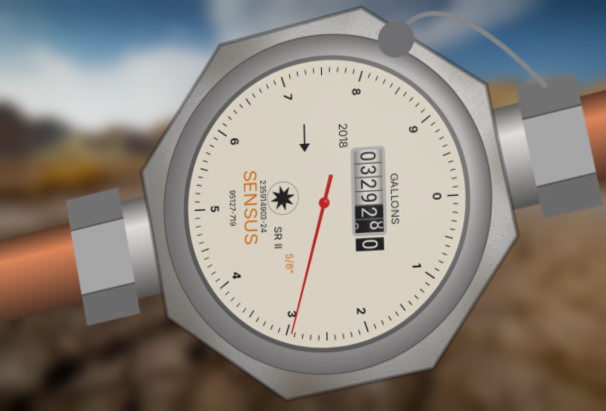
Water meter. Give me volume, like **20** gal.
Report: **329282.9** gal
